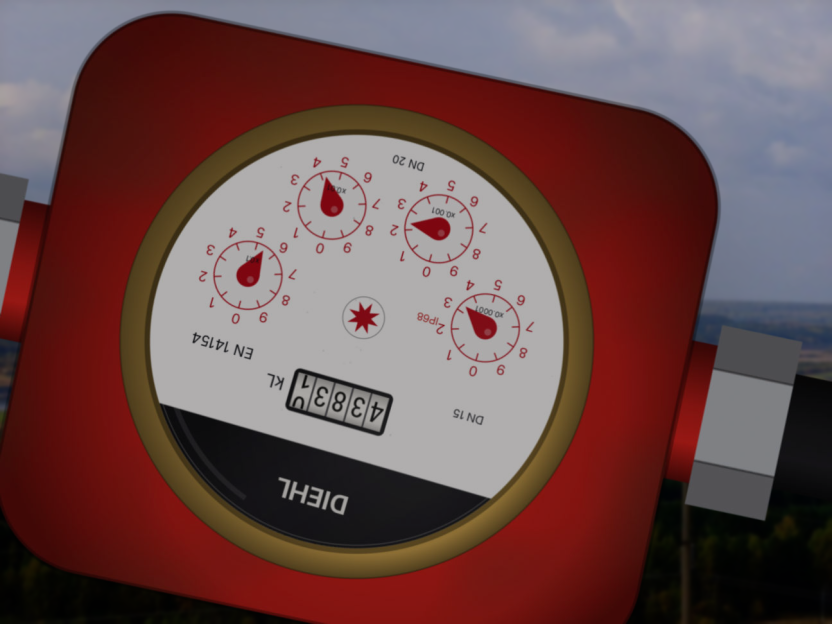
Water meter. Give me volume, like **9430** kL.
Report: **43830.5423** kL
